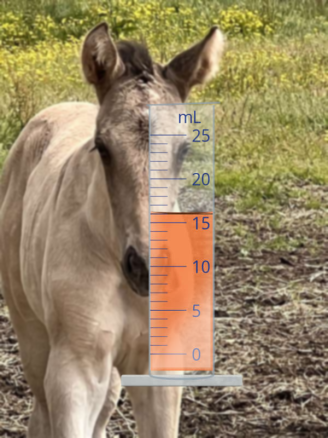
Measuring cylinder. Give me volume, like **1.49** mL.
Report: **16** mL
